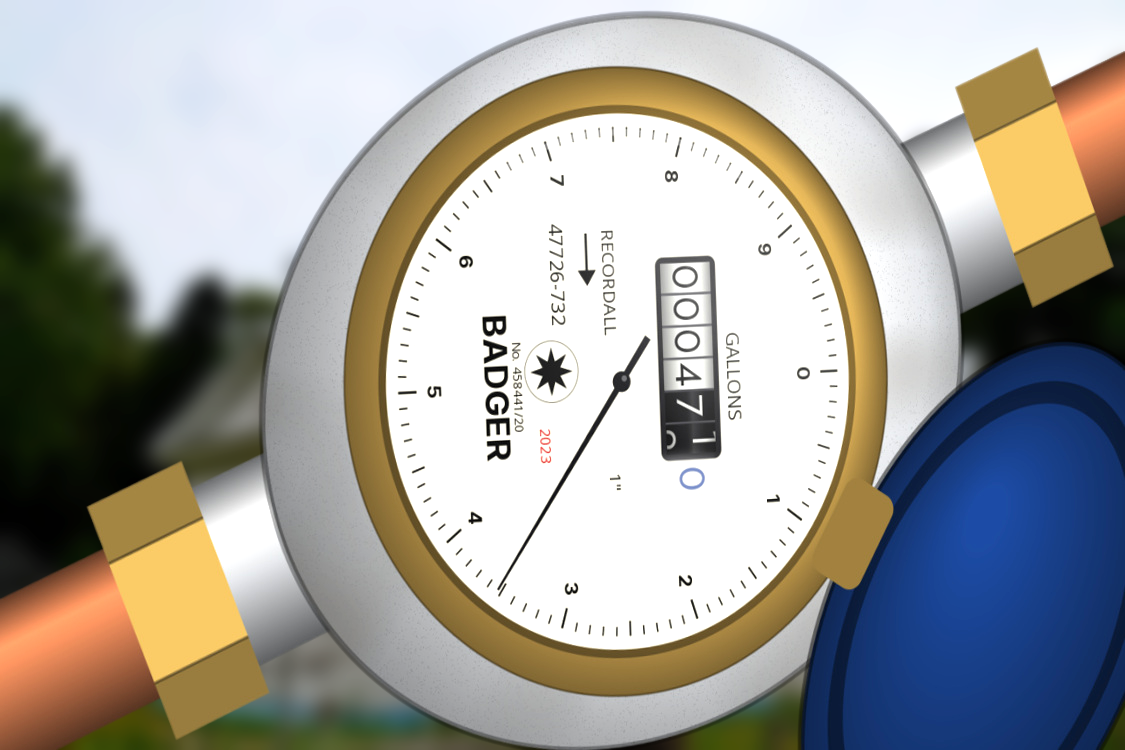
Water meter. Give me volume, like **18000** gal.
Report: **4713.5** gal
